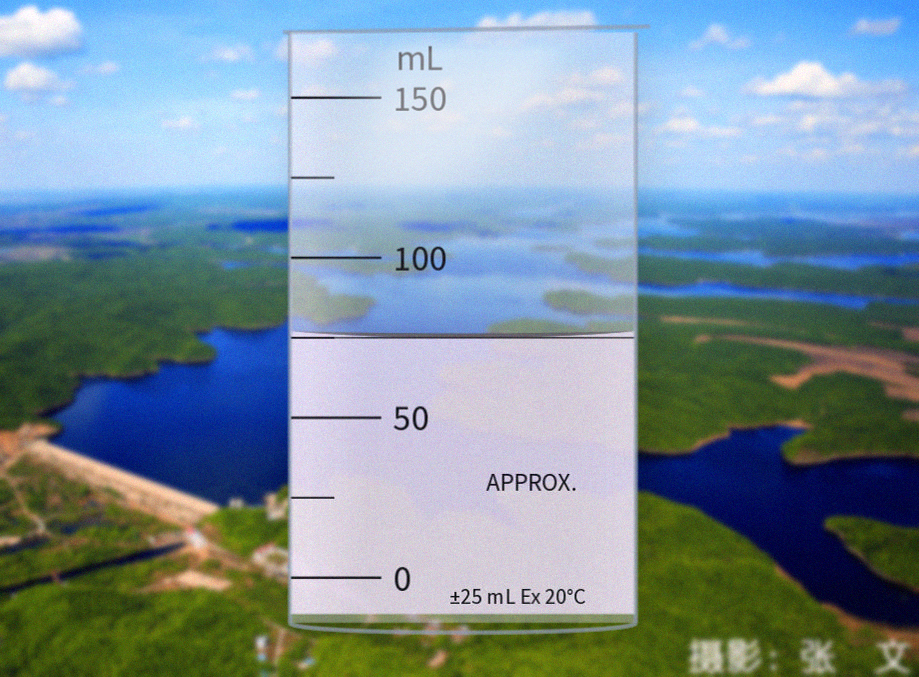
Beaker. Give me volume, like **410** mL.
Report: **75** mL
